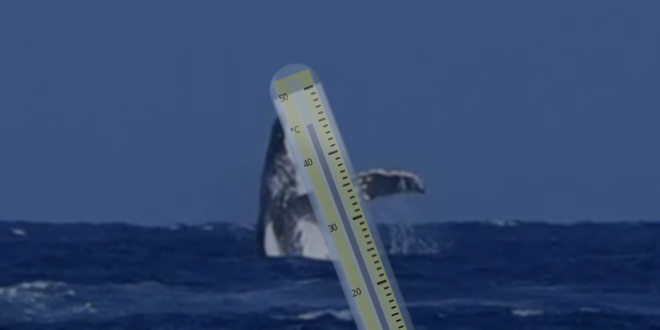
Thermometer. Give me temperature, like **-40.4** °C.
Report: **45** °C
